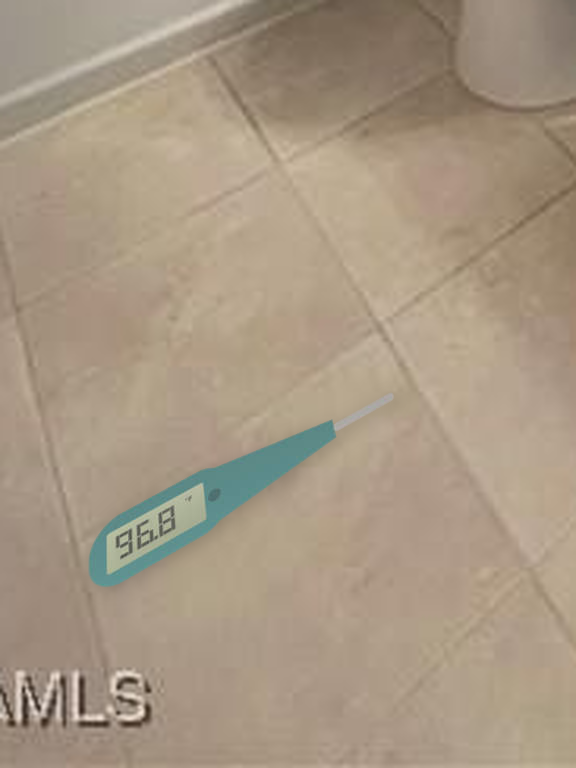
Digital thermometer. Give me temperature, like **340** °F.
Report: **96.8** °F
